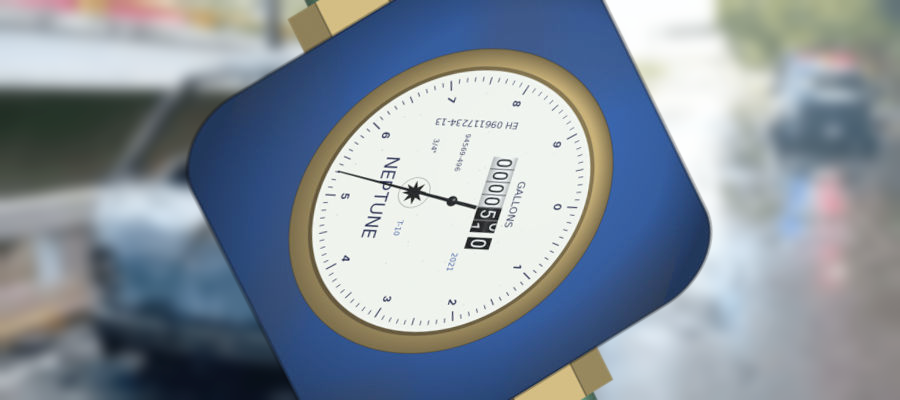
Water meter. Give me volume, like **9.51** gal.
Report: **505.3** gal
